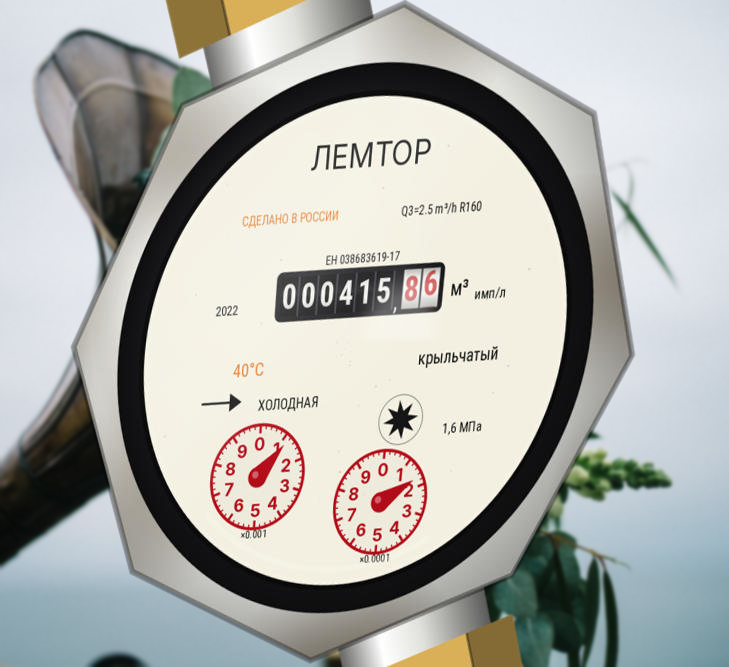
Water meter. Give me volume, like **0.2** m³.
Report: **415.8611** m³
